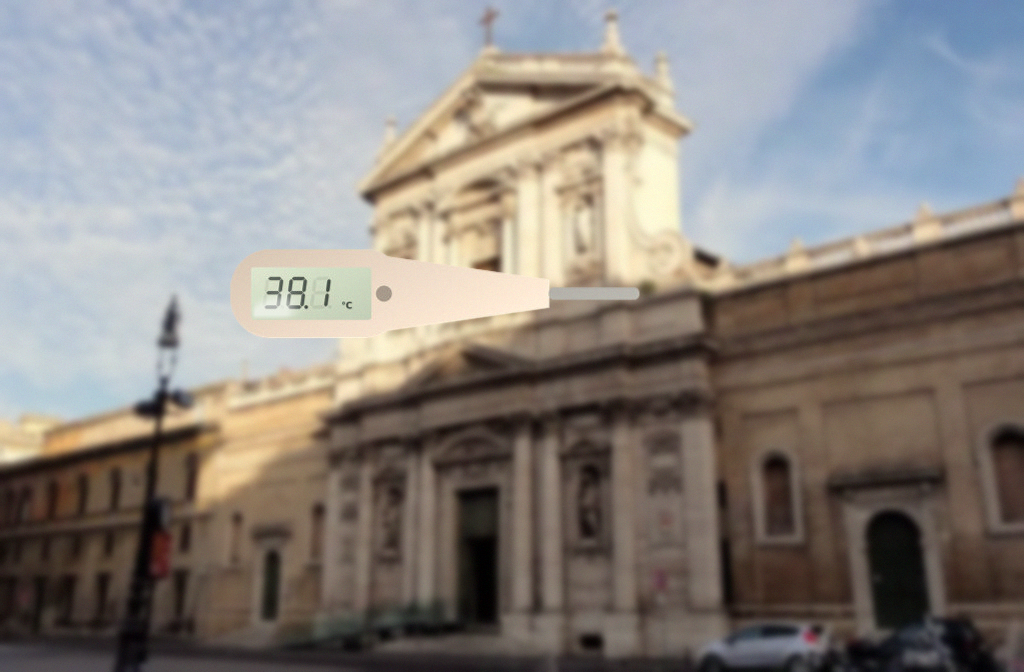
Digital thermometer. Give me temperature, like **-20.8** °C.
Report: **38.1** °C
